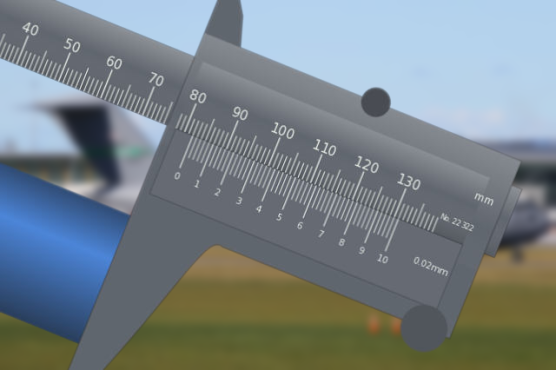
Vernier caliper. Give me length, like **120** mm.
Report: **82.0** mm
